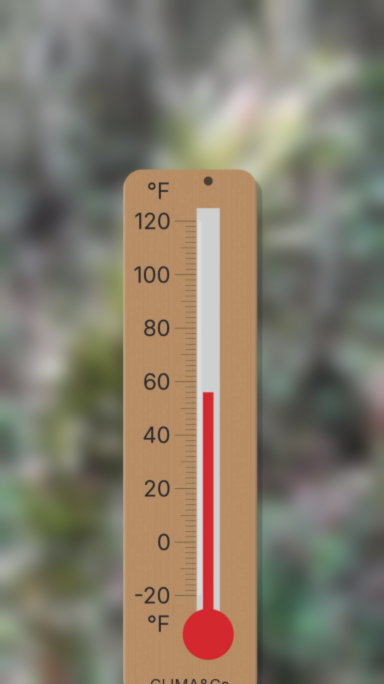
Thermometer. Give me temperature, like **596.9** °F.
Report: **56** °F
